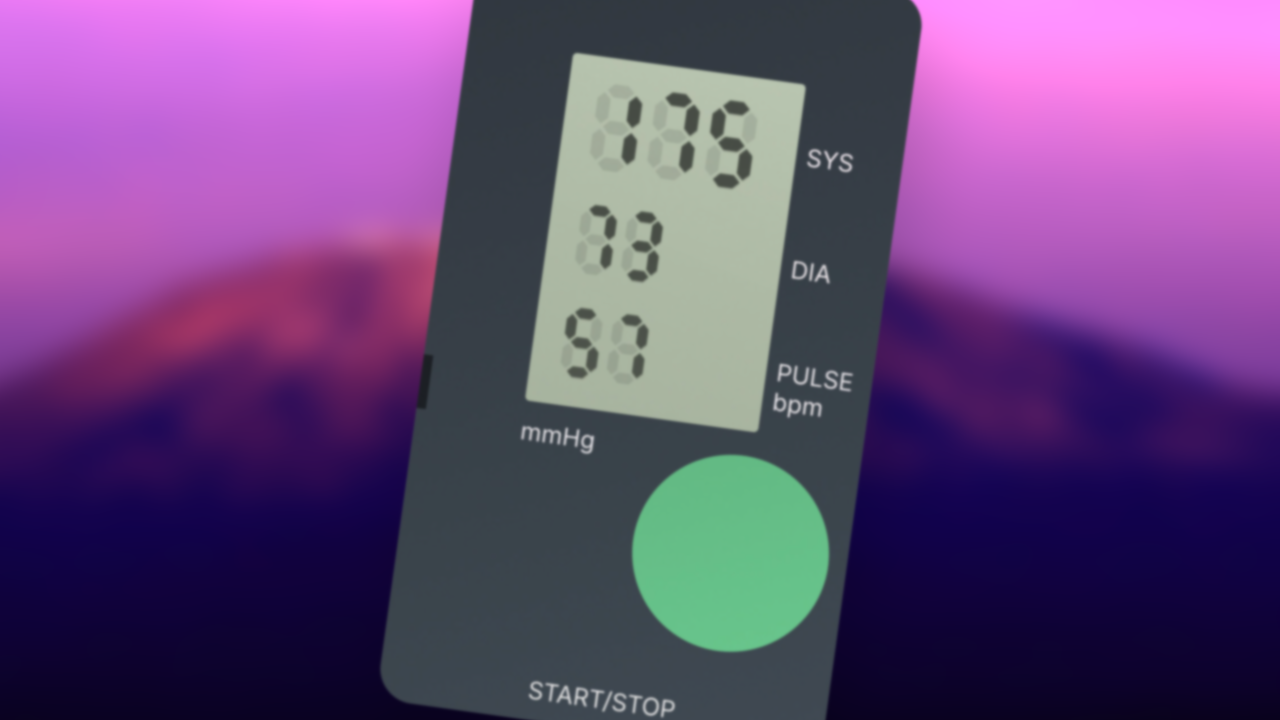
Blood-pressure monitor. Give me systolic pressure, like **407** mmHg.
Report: **175** mmHg
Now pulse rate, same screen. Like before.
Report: **57** bpm
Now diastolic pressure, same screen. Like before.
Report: **73** mmHg
